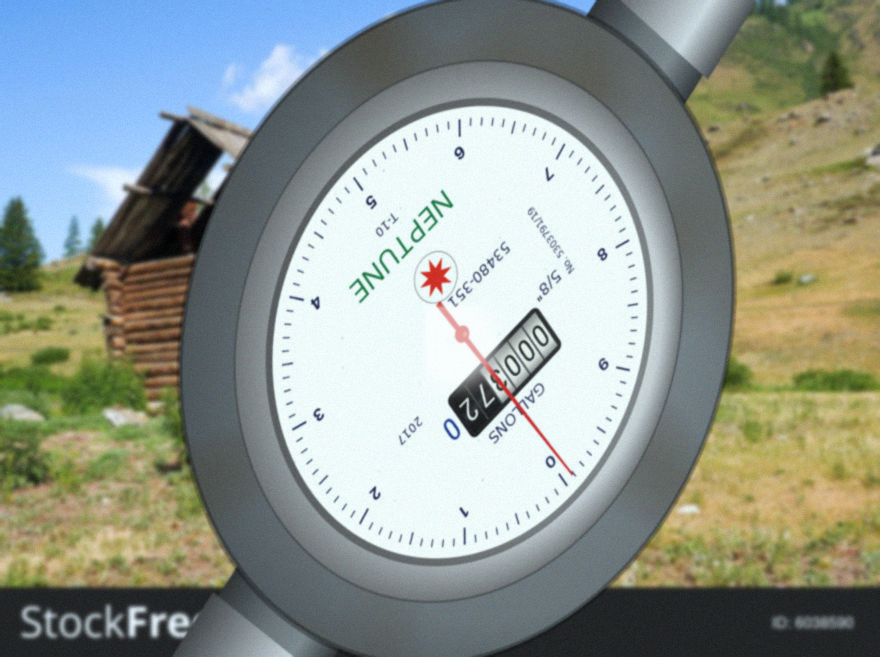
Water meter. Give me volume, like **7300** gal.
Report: **3719.9** gal
